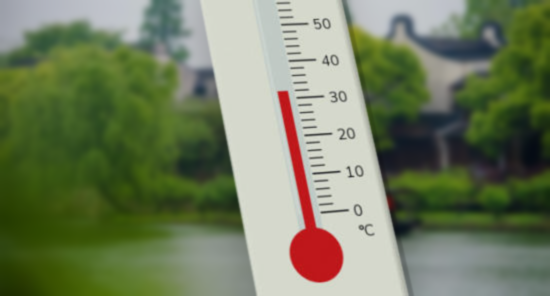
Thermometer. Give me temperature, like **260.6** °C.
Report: **32** °C
